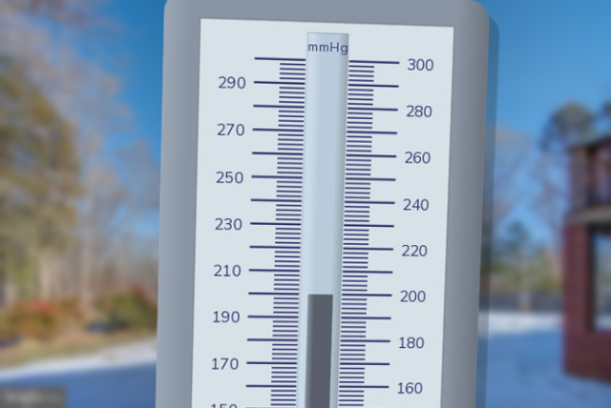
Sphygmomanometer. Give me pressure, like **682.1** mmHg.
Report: **200** mmHg
